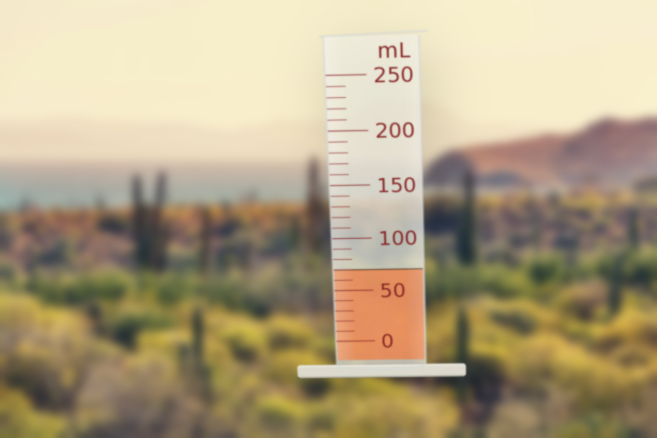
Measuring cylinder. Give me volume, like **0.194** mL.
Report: **70** mL
